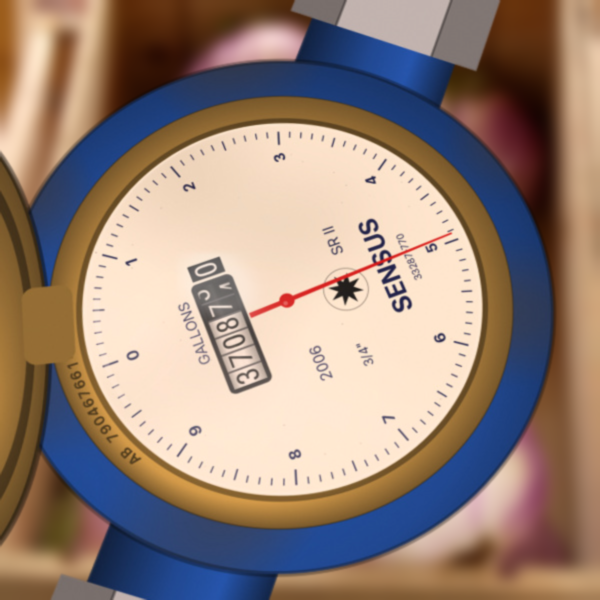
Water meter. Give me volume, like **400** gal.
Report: **3708734.9** gal
